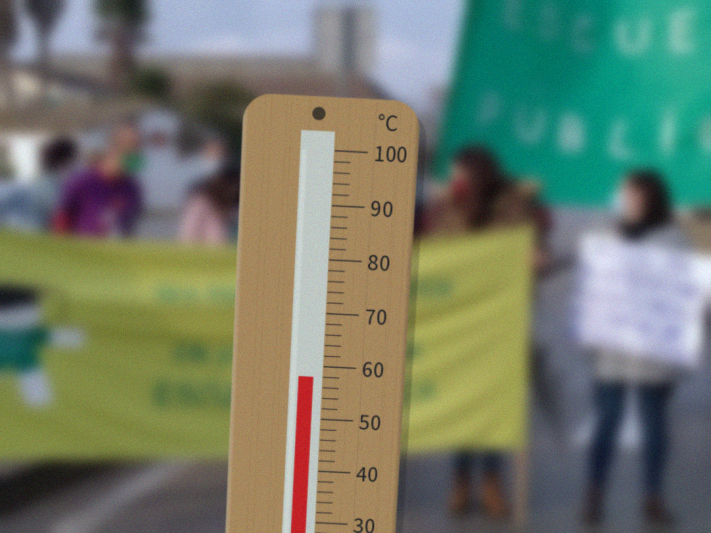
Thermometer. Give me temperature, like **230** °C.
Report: **58** °C
